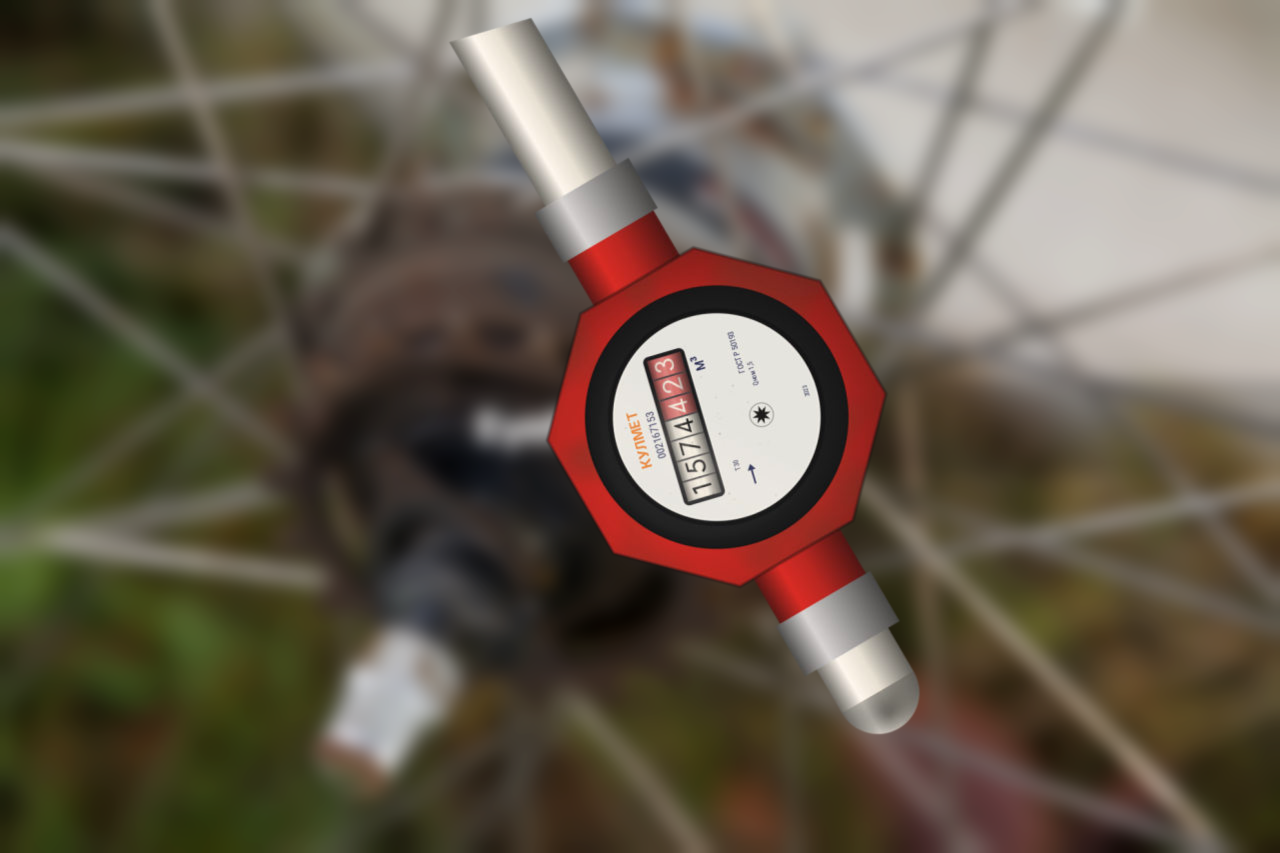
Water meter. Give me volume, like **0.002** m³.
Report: **1574.423** m³
